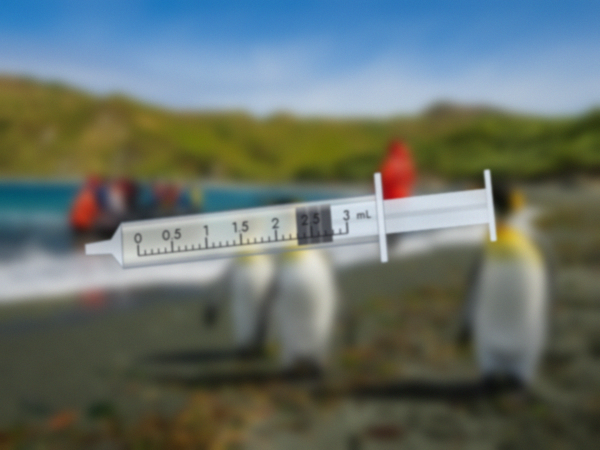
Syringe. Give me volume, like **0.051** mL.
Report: **2.3** mL
